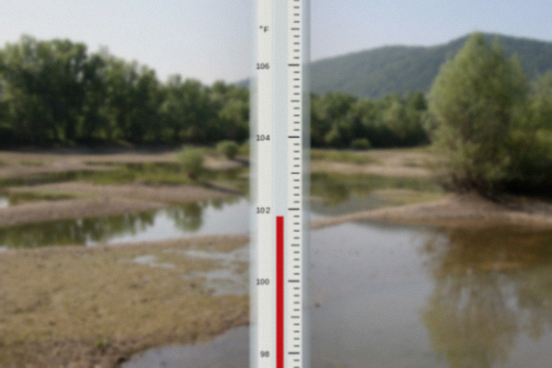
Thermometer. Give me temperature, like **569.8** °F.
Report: **101.8** °F
